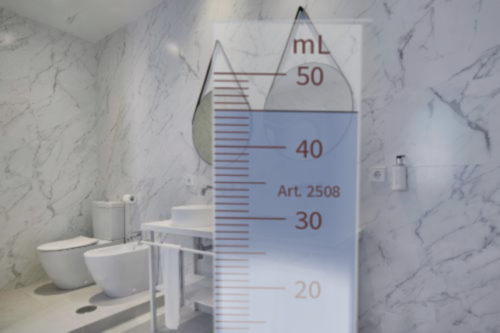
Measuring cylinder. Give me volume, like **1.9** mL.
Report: **45** mL
